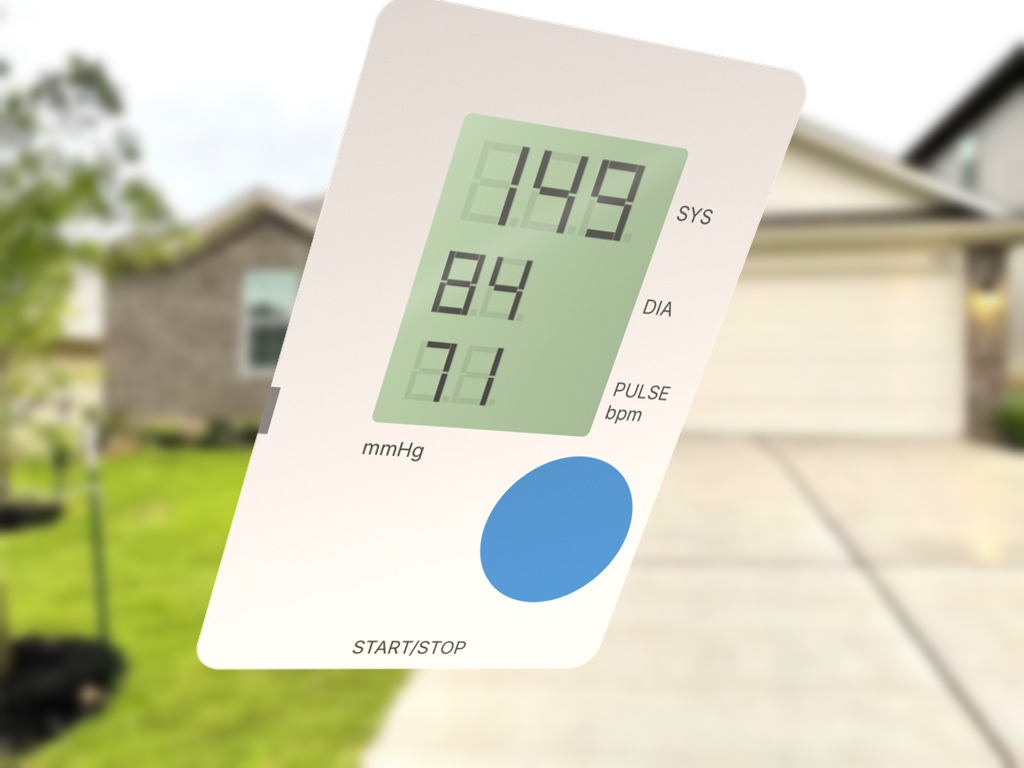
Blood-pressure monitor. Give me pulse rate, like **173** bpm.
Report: **71** bpm
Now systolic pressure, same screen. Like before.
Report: **149** mmHg
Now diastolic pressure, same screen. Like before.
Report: **84** mmHg
